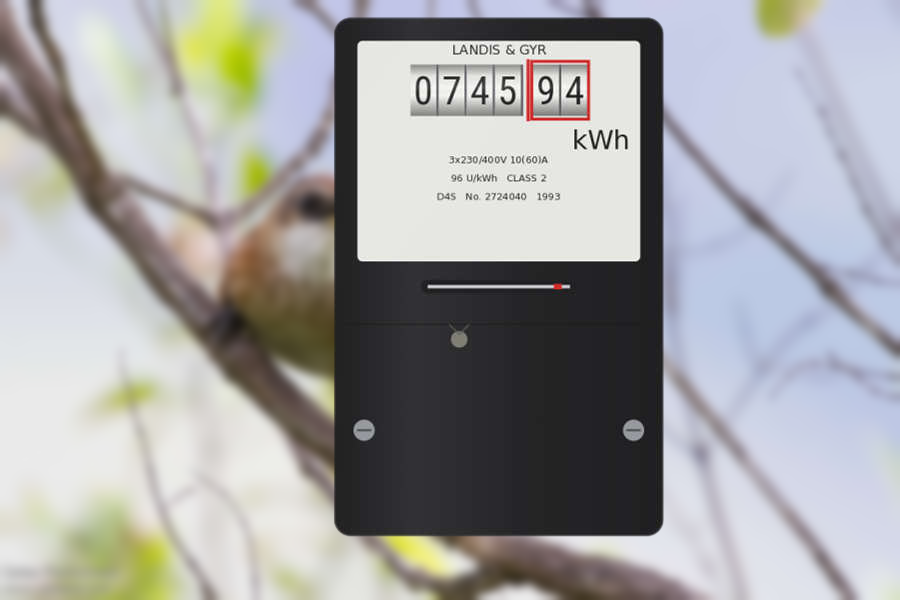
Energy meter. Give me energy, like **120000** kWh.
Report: **745.94** kWh
